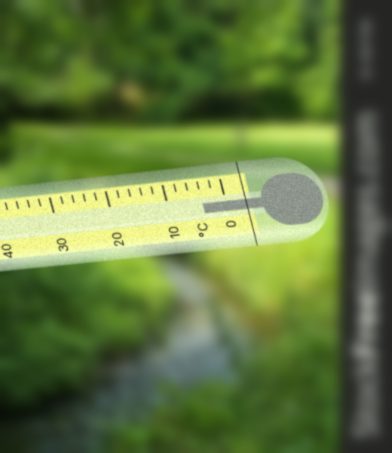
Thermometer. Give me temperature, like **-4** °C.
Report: **4** °C
